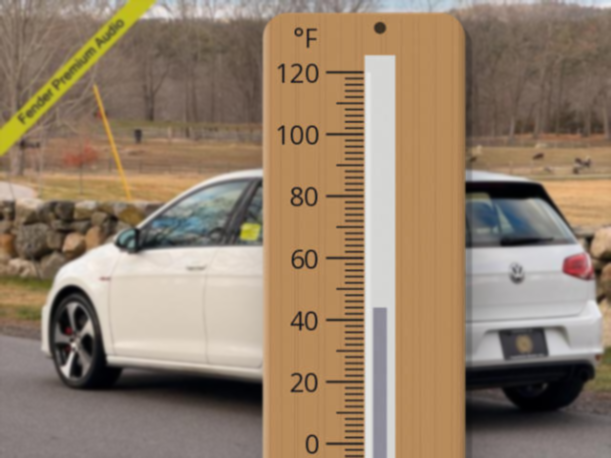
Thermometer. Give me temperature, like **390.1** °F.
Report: **44** °F
